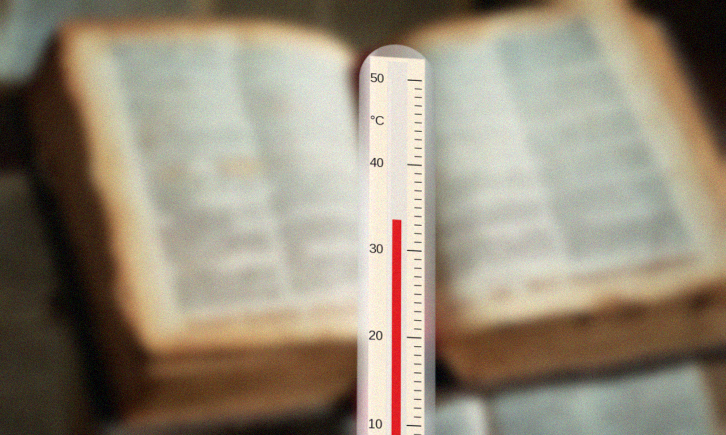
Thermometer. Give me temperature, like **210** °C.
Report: **33.5** °C
